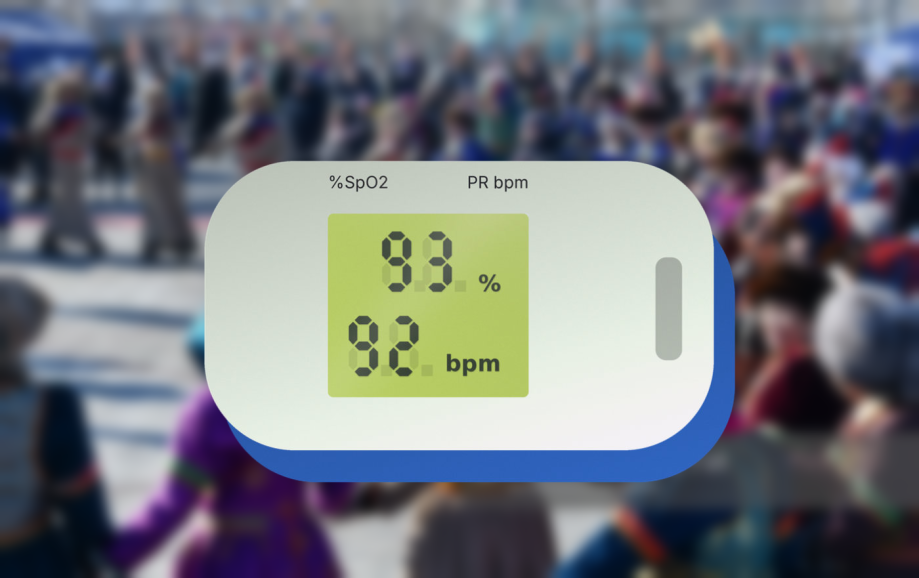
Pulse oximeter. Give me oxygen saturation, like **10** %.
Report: **93** %
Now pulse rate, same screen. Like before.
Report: **92** bpm
